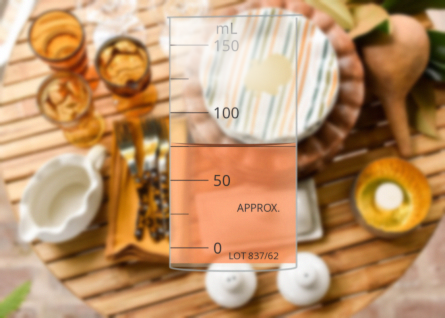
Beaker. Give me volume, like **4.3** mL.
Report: **75** mL
